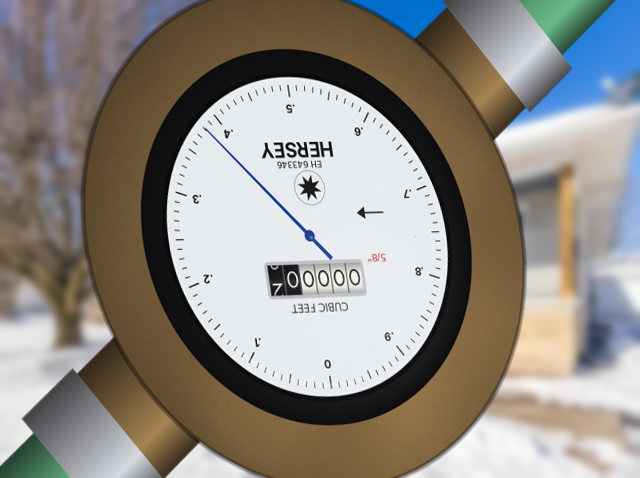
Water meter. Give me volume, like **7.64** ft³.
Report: **2.38** ft³
